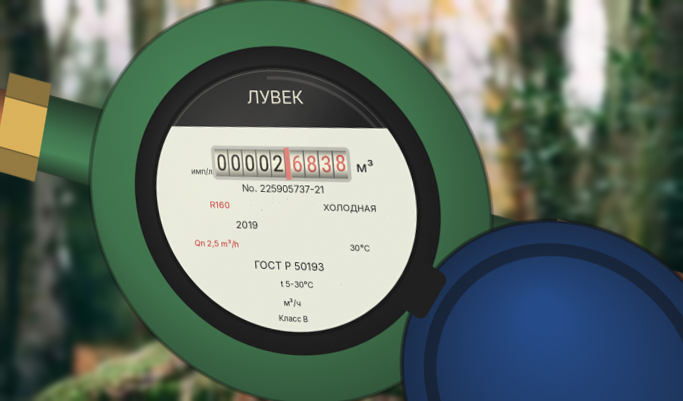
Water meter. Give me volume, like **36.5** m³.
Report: **2.6838** m³
